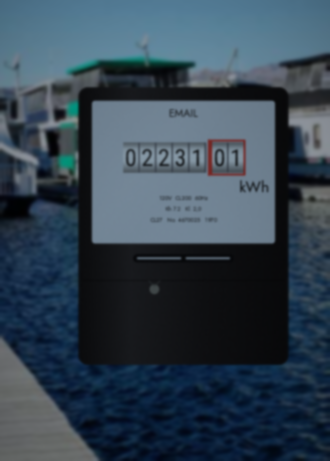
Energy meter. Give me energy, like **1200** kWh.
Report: **2231.01** kWh
